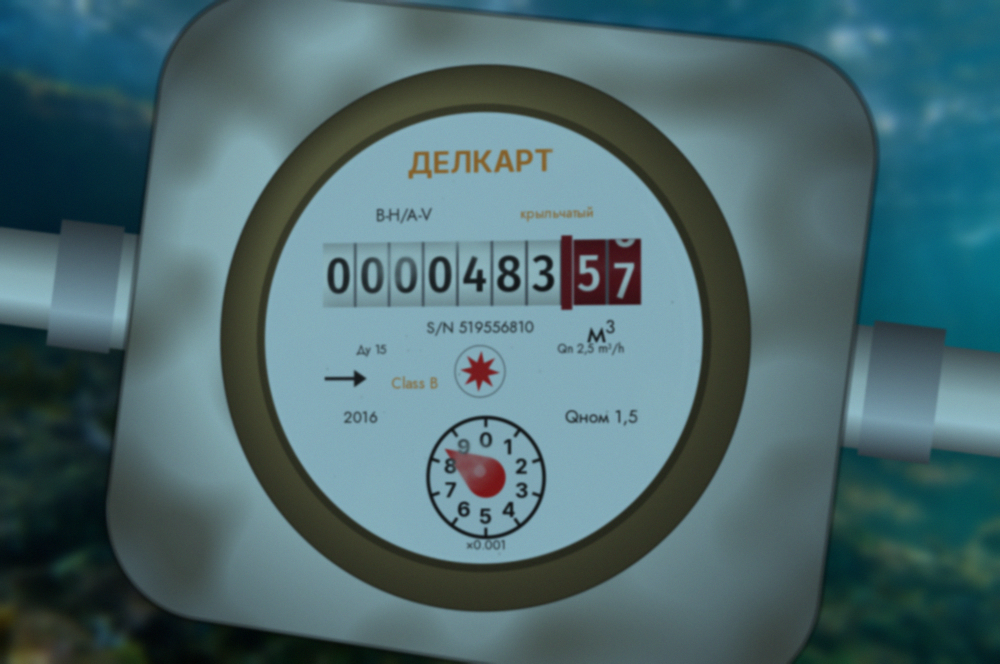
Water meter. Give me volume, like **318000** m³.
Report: **483.568** m³
